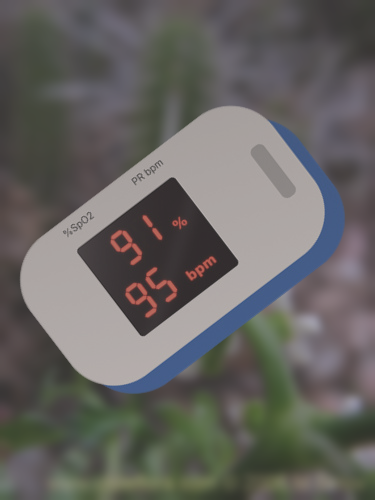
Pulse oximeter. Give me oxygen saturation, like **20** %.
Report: **91** %
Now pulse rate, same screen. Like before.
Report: **95** bpm
